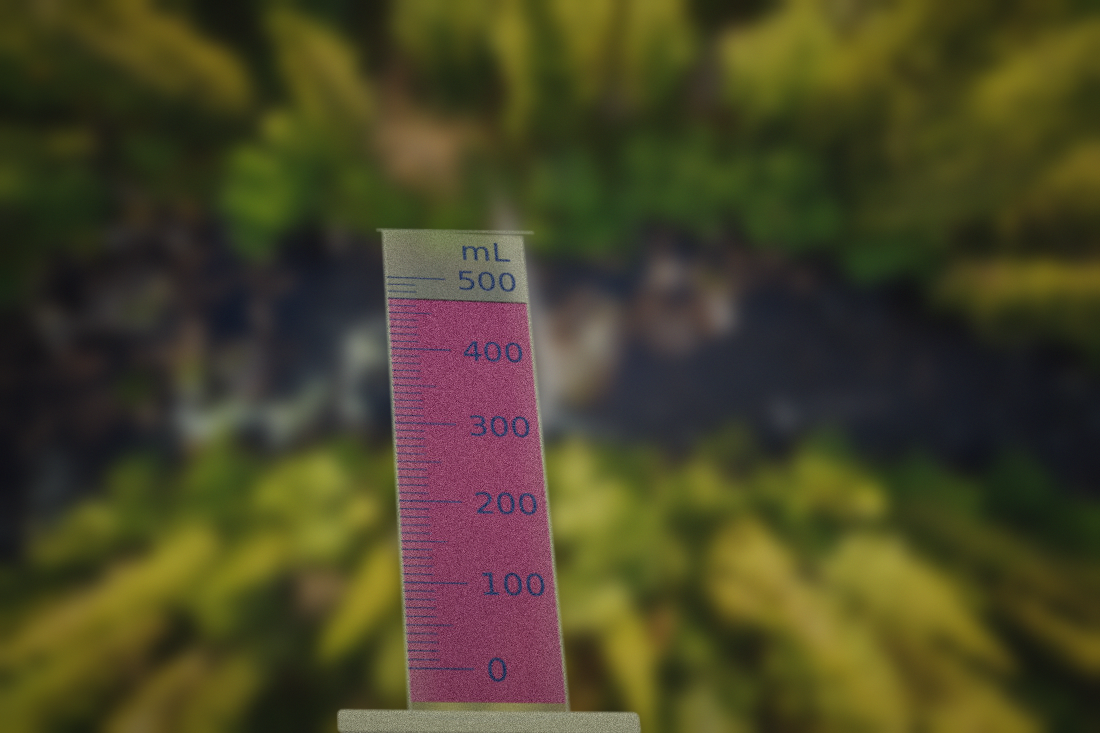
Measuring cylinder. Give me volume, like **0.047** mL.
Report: **470** mL
